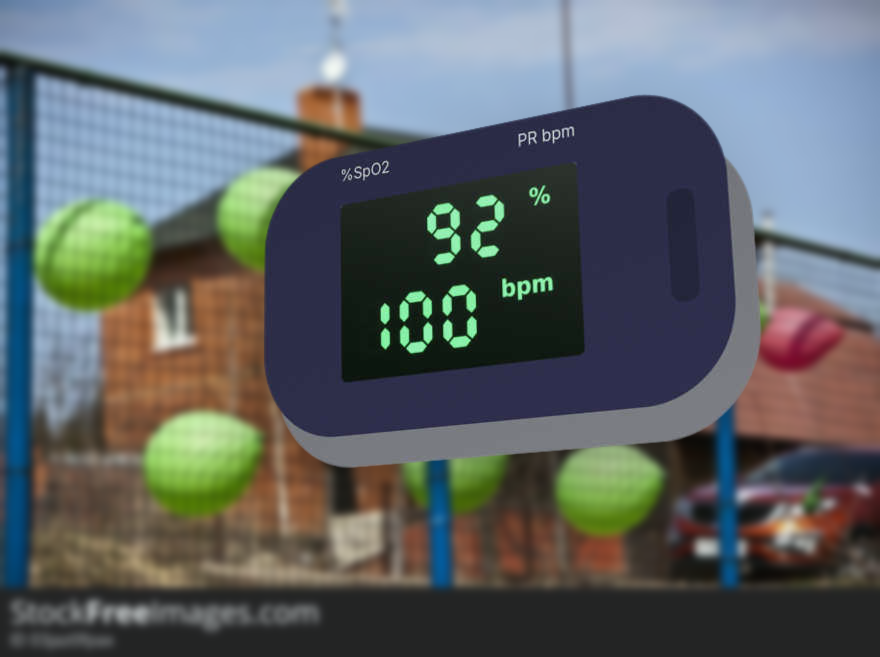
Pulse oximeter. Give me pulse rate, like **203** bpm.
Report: **100** bpm
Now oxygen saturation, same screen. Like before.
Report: **92** %
